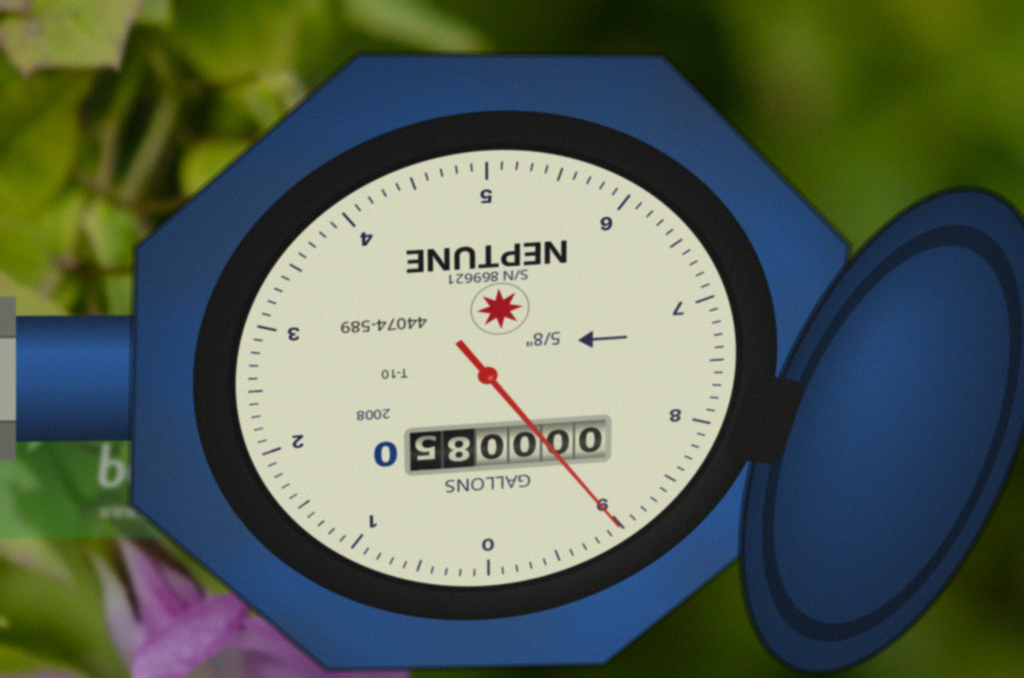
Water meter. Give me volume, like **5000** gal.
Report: **849.0** gal
